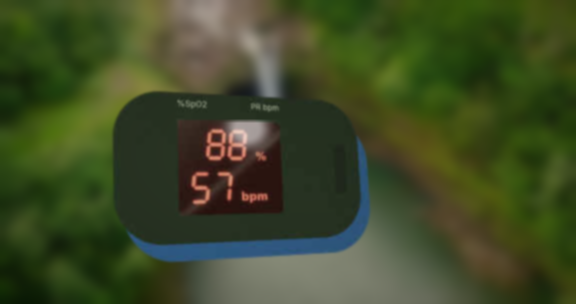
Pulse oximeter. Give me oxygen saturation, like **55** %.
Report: **88** %
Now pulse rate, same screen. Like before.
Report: **57** bpm
